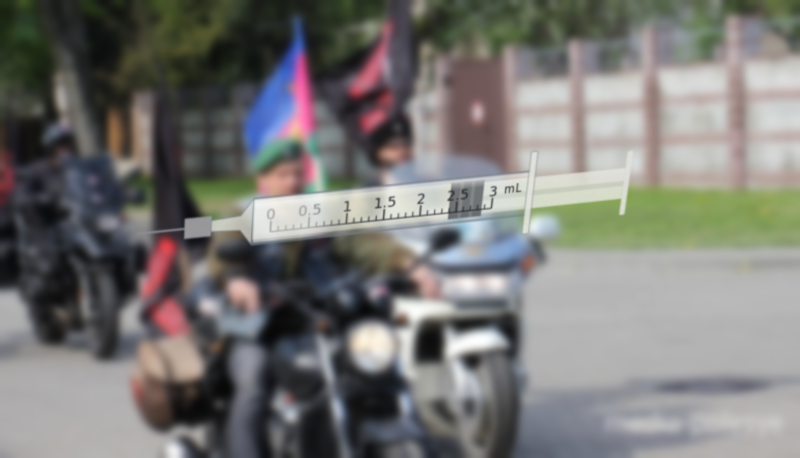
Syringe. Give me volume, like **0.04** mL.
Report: **2.4** mL
